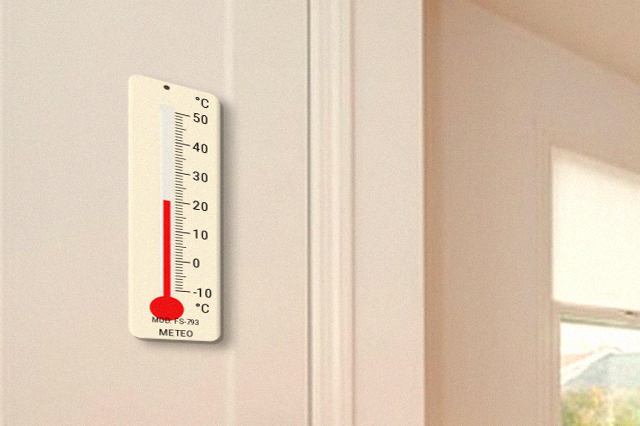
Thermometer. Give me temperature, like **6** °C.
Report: **20** °C
